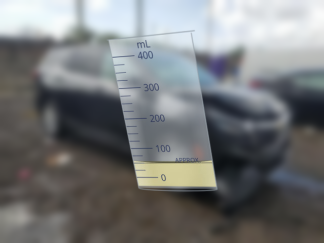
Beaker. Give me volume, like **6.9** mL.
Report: **50** mL
